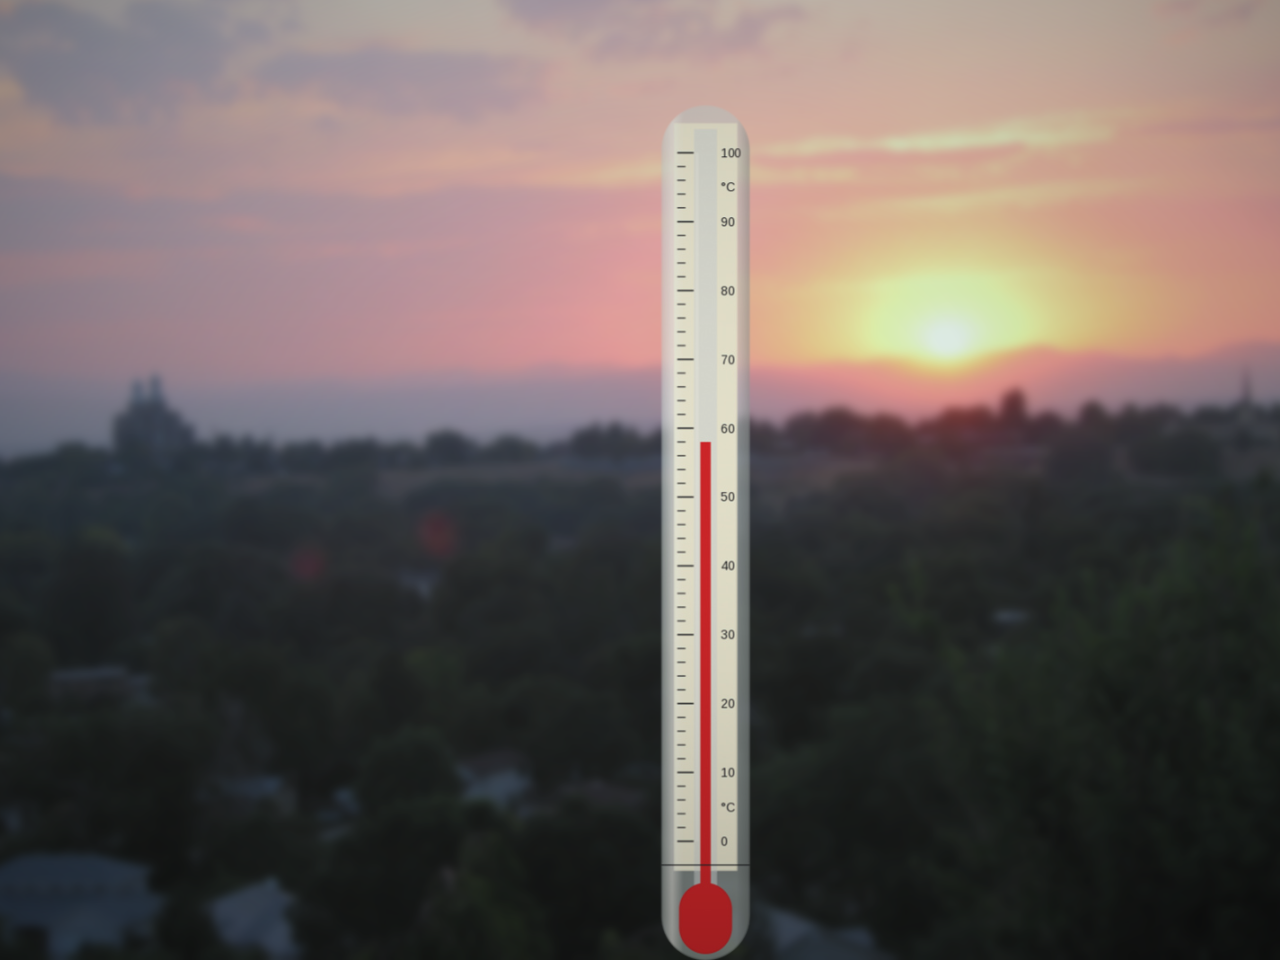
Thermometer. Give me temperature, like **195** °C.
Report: **58** °C
